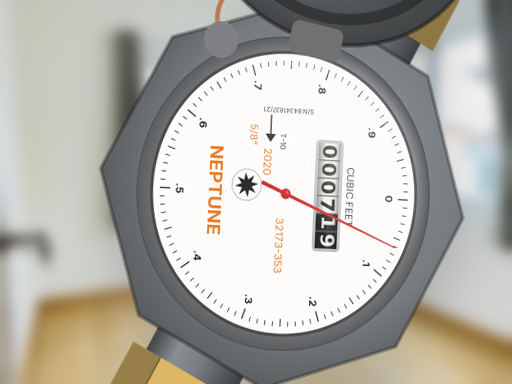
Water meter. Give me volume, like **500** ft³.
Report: **719.06** ft³
